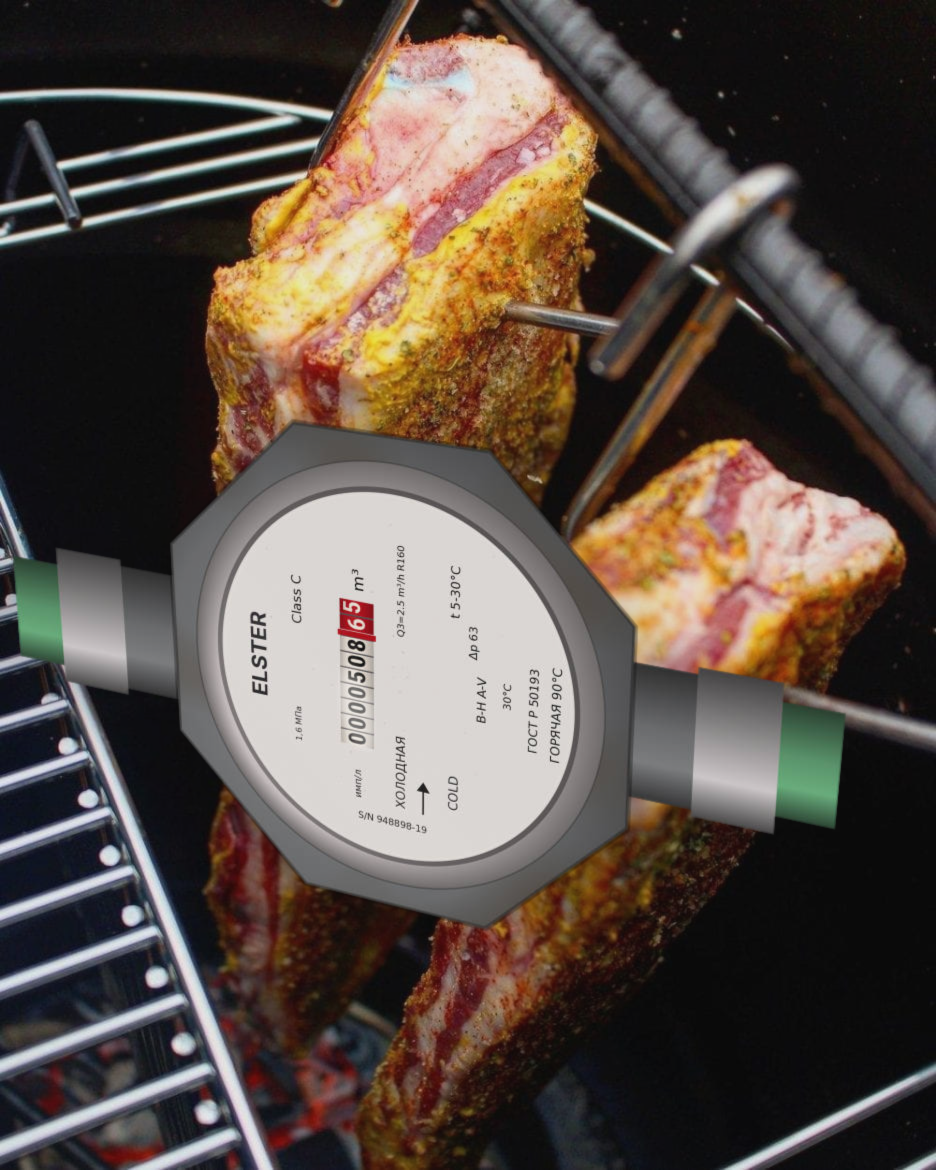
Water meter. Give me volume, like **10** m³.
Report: **508.65** m³
